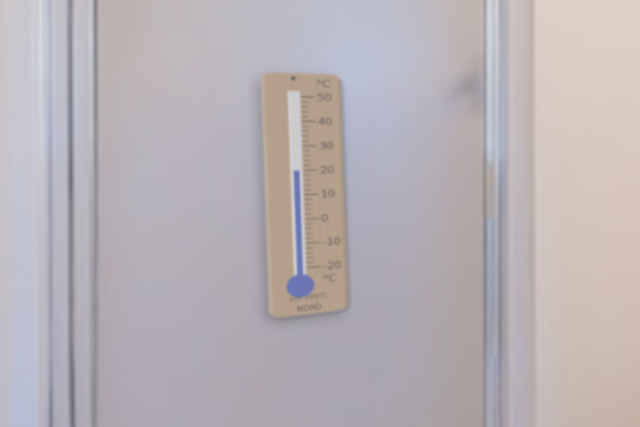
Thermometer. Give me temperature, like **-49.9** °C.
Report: **20** °C
